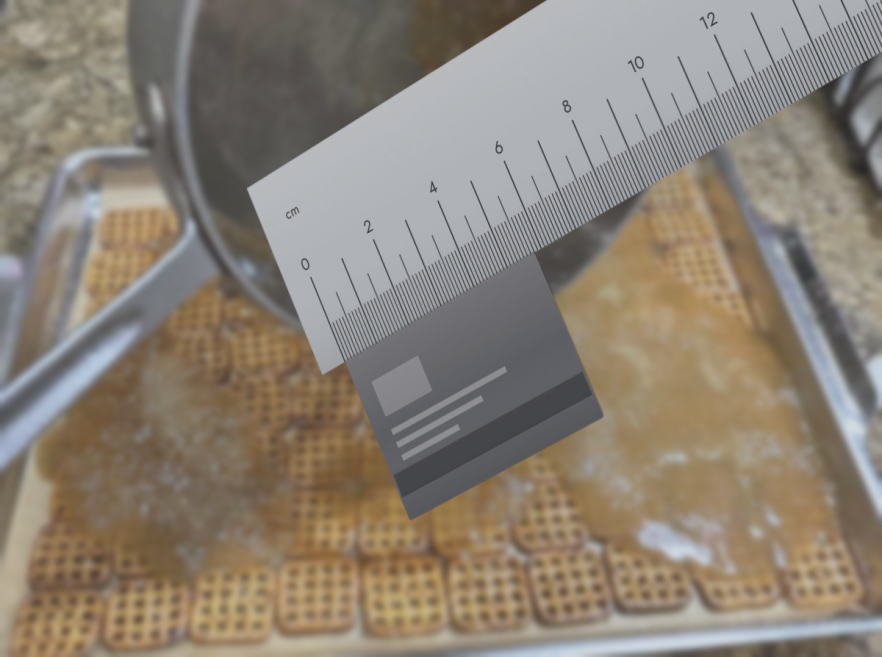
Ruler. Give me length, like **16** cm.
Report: **5.8** cm
